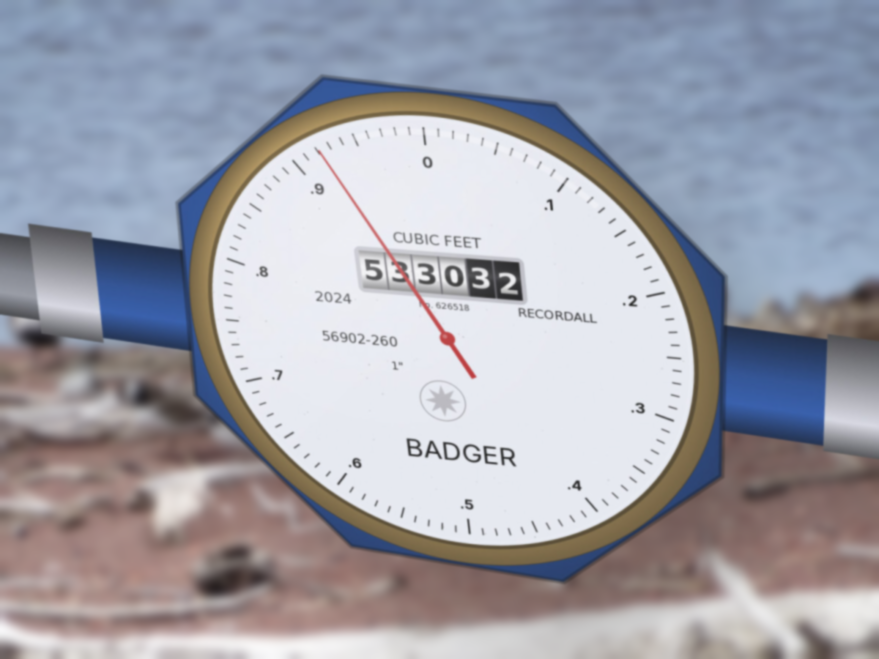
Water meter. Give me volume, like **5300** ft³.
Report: **533031.92** ft³
